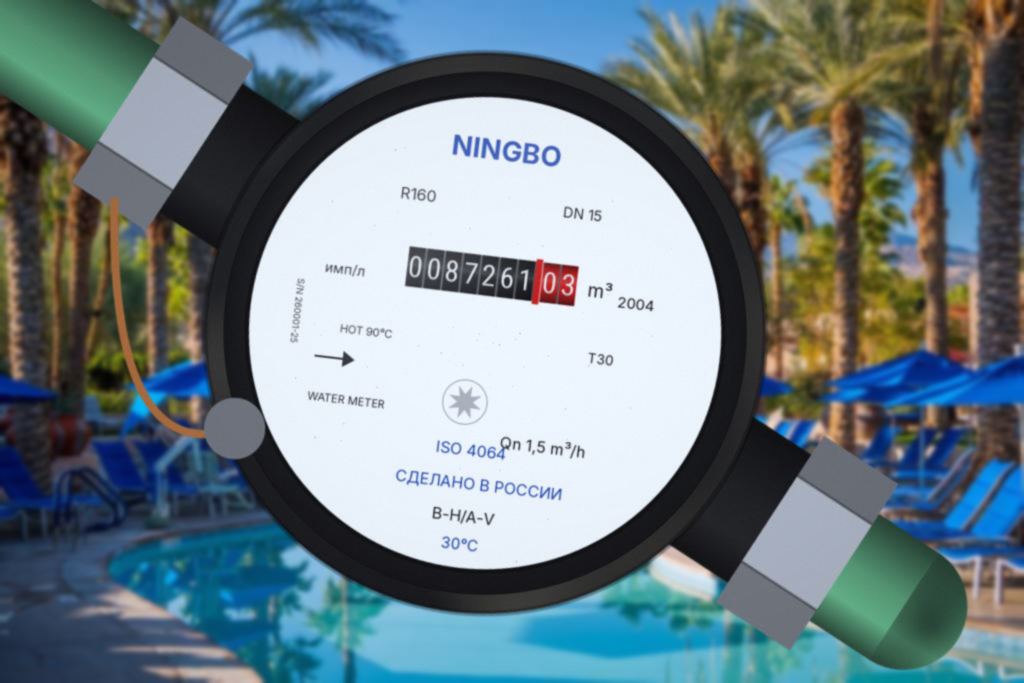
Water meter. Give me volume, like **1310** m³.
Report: **87261.03** m³
